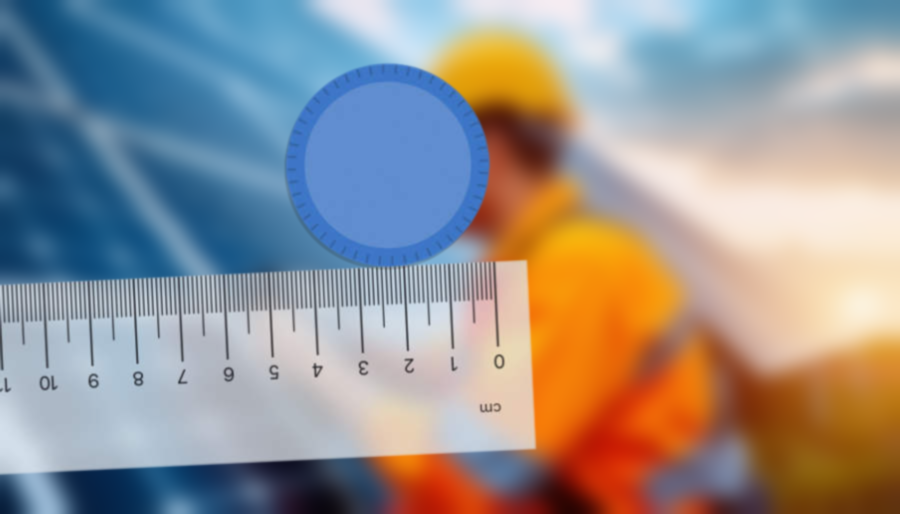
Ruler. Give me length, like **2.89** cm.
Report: **4.5** cm
